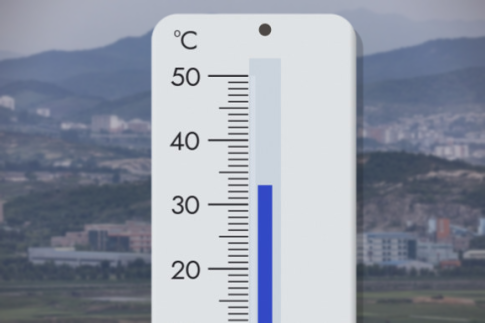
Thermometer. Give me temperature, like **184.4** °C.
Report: **33** °C
